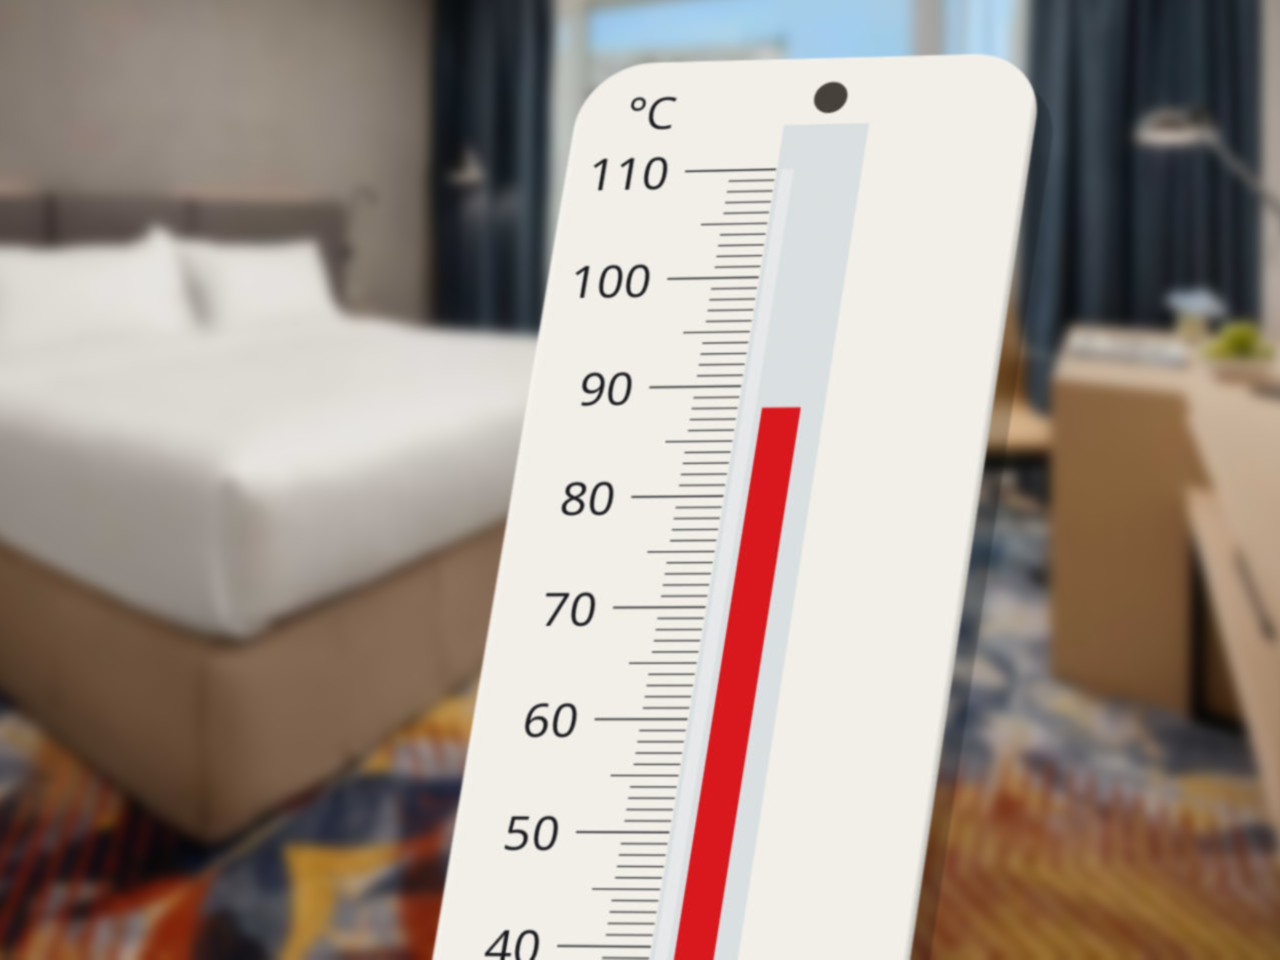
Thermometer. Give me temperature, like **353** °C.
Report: **88** °C
